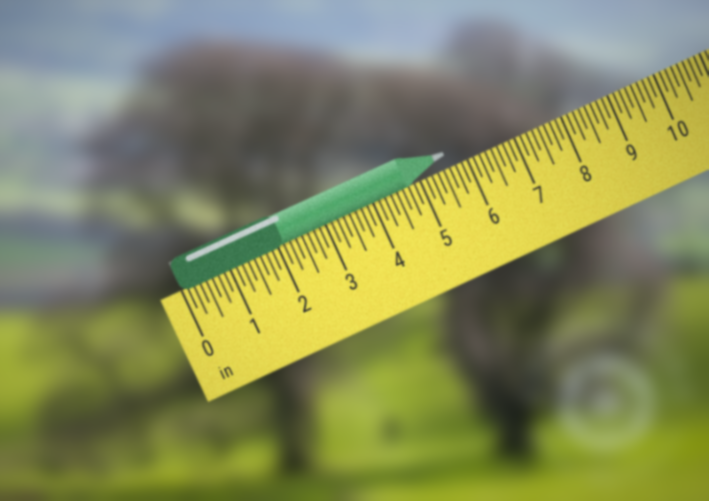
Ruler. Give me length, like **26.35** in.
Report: **5.625** in
